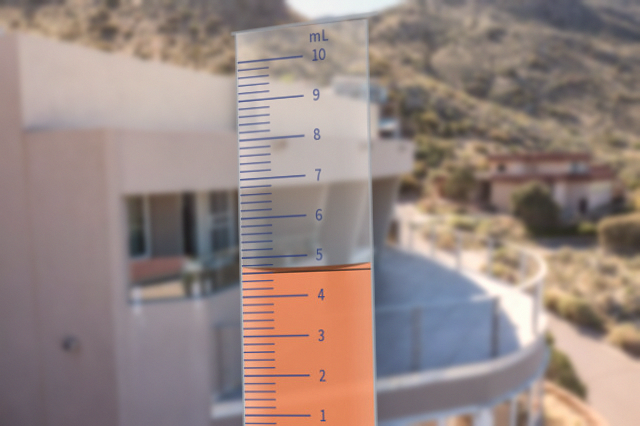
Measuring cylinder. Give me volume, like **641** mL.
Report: **4.6** mL
